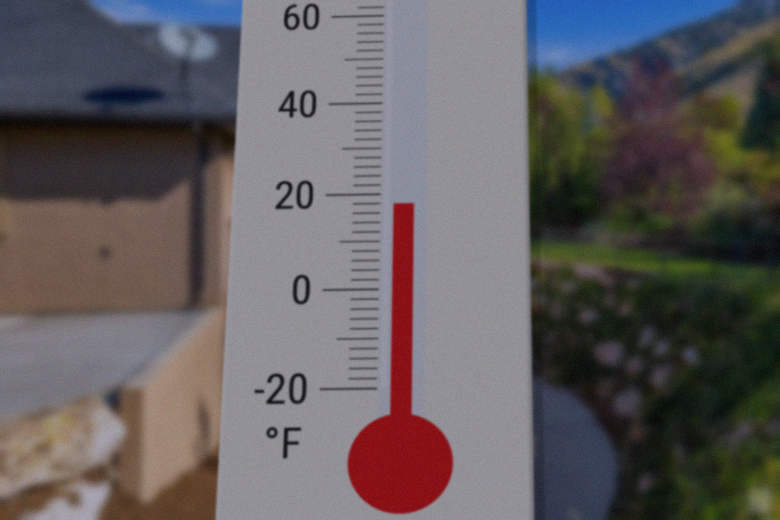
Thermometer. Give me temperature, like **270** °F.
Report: **18** °F
